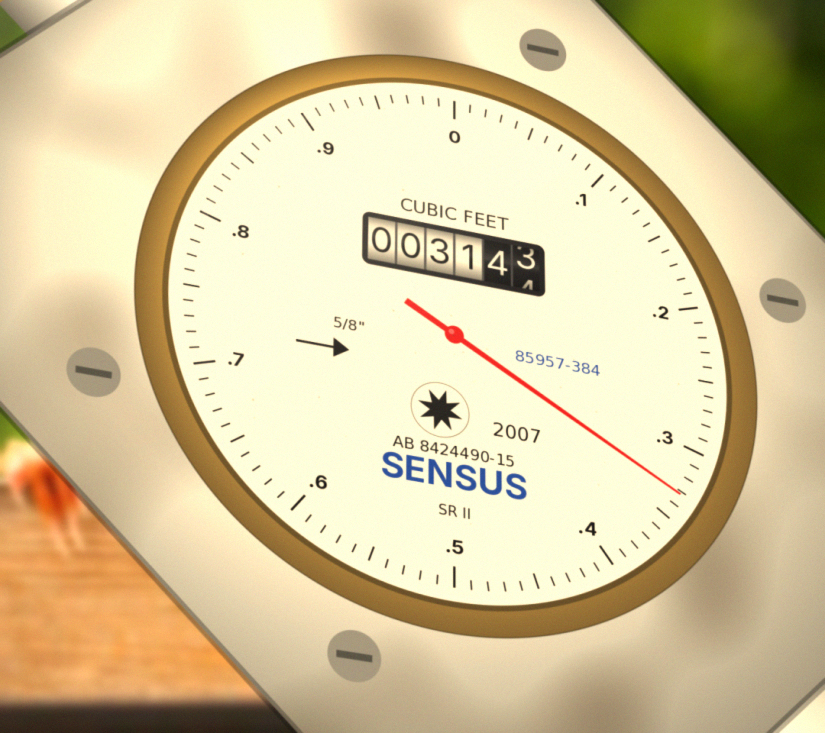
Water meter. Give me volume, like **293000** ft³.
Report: **3143.33** ft³
